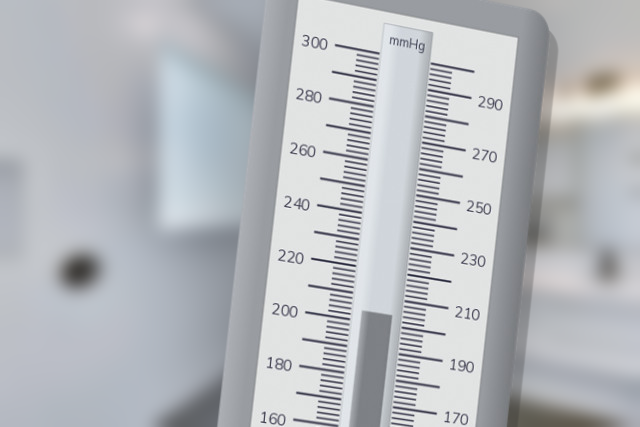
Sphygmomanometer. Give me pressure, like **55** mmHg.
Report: **204** mmHg
